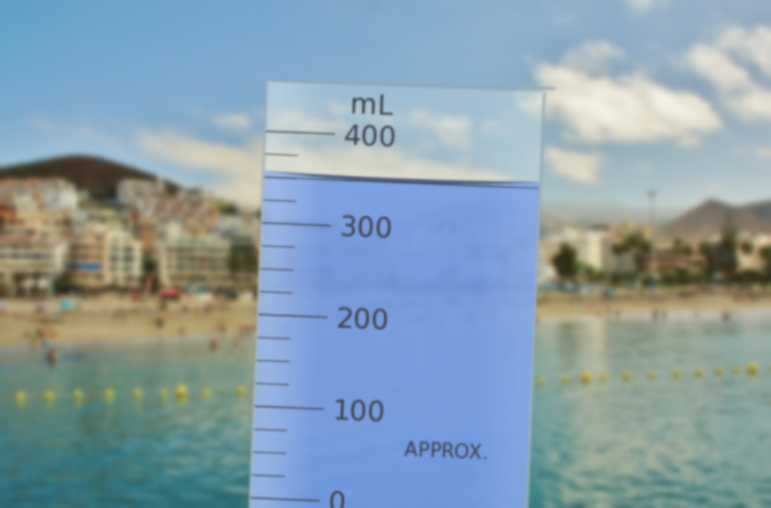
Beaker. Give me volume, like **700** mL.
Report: **350** mL
